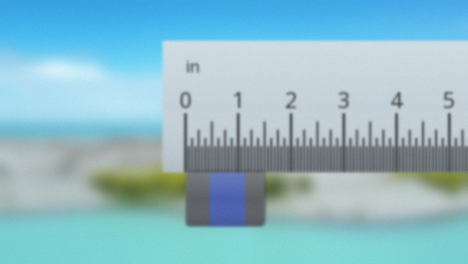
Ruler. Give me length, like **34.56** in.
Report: **1.5** in
